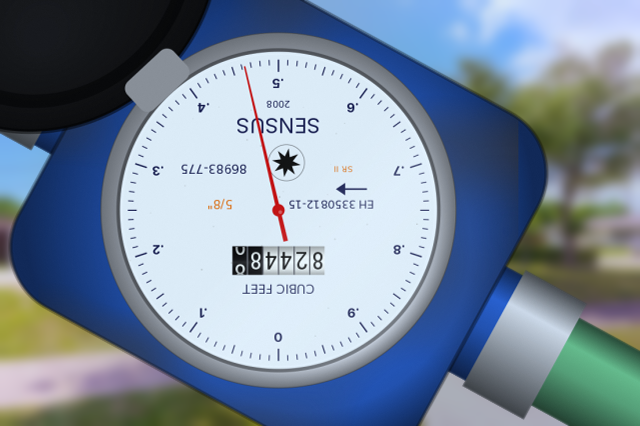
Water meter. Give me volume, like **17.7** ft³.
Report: **824488.46** ft³
